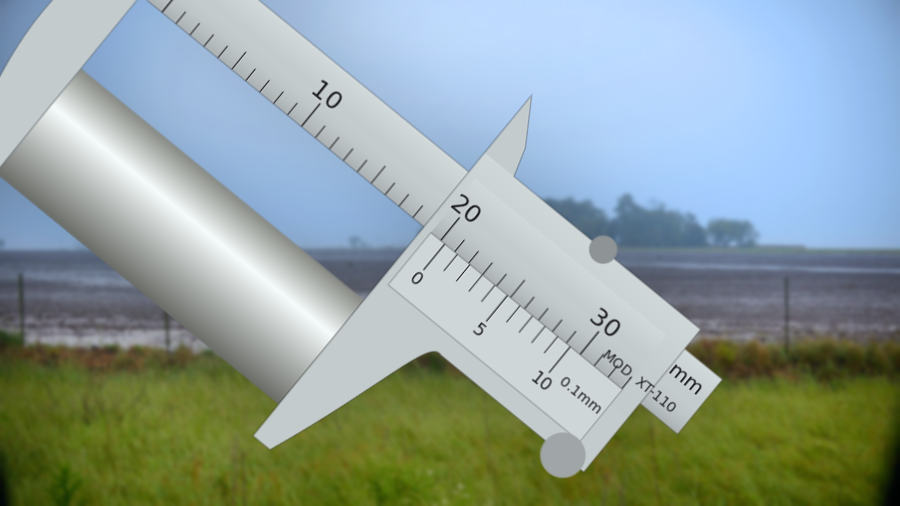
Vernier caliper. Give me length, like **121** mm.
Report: **20.3** mm
